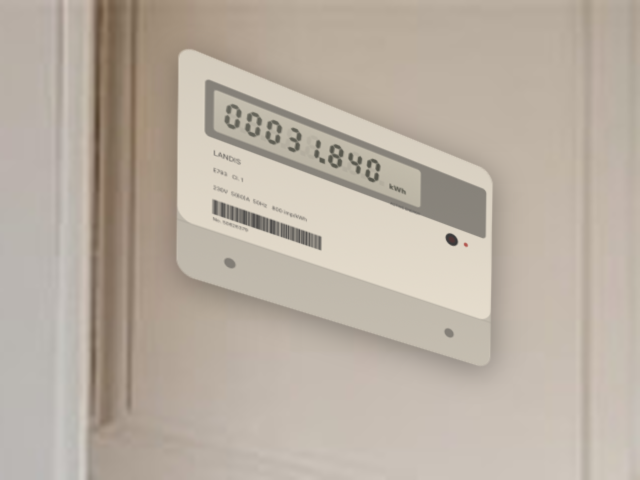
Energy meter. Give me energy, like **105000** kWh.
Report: **31.840** kWh
